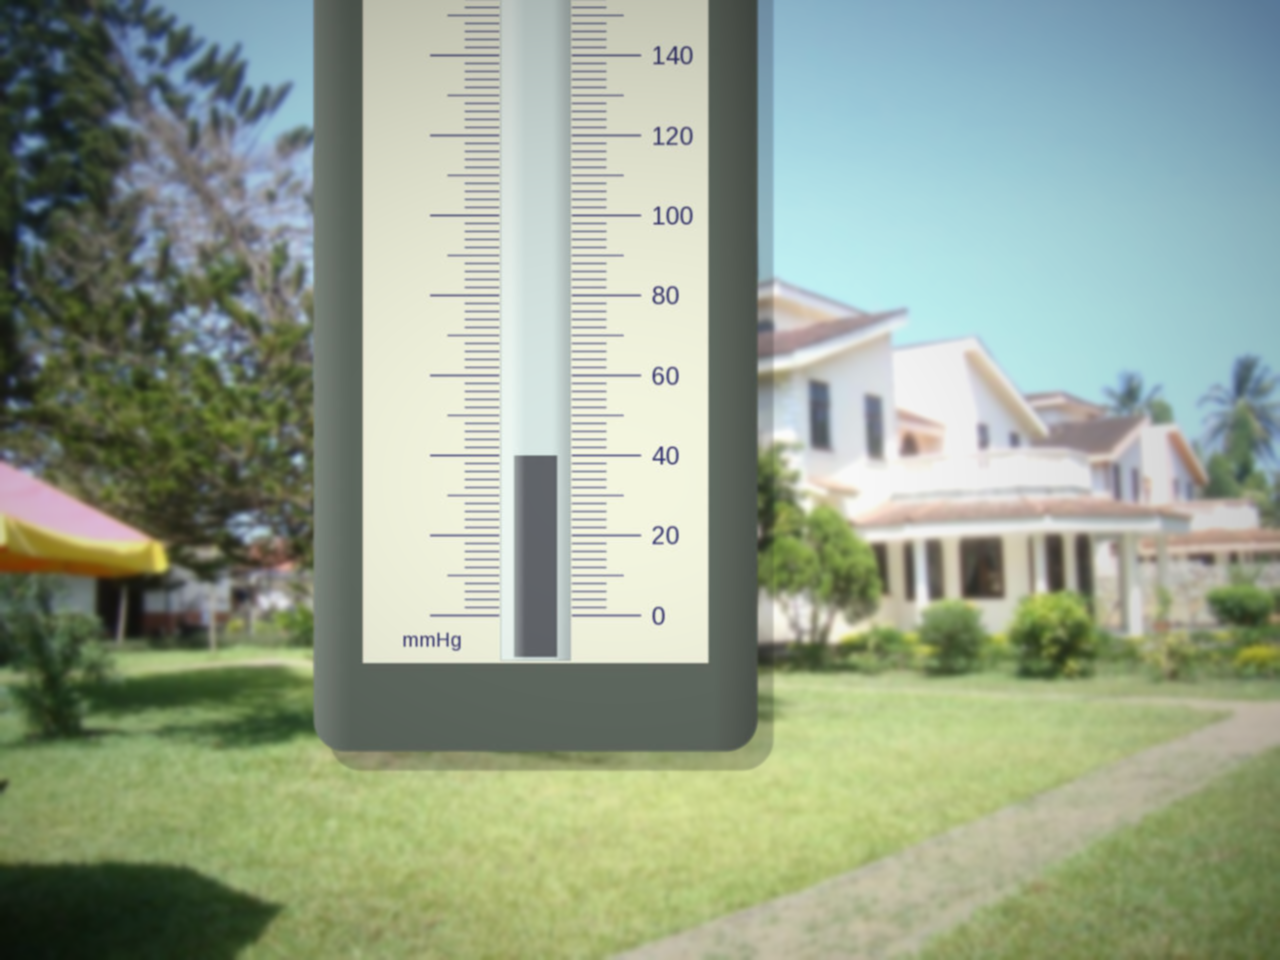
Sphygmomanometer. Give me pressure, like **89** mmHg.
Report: **40** mmHg
